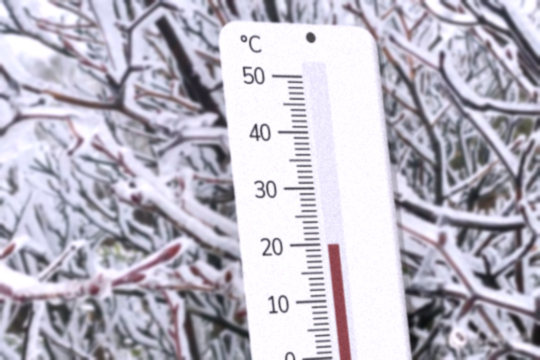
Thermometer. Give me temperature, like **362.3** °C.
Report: **20** °C
